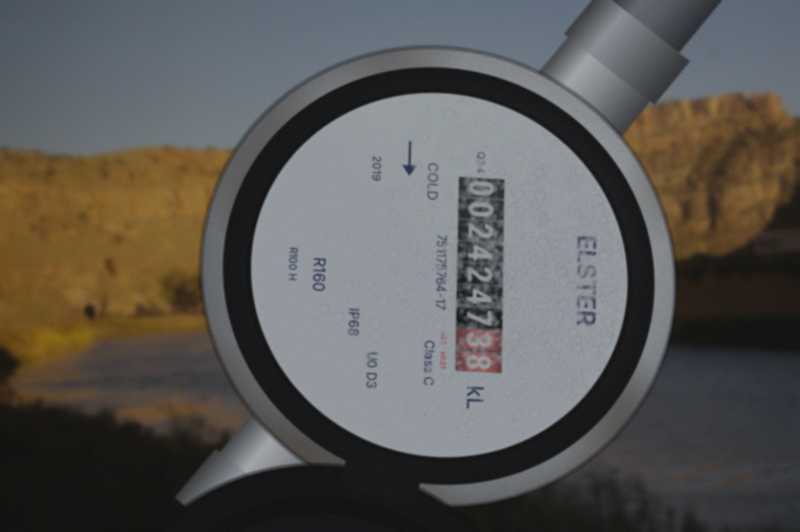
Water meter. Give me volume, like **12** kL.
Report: **24247.38** kL
